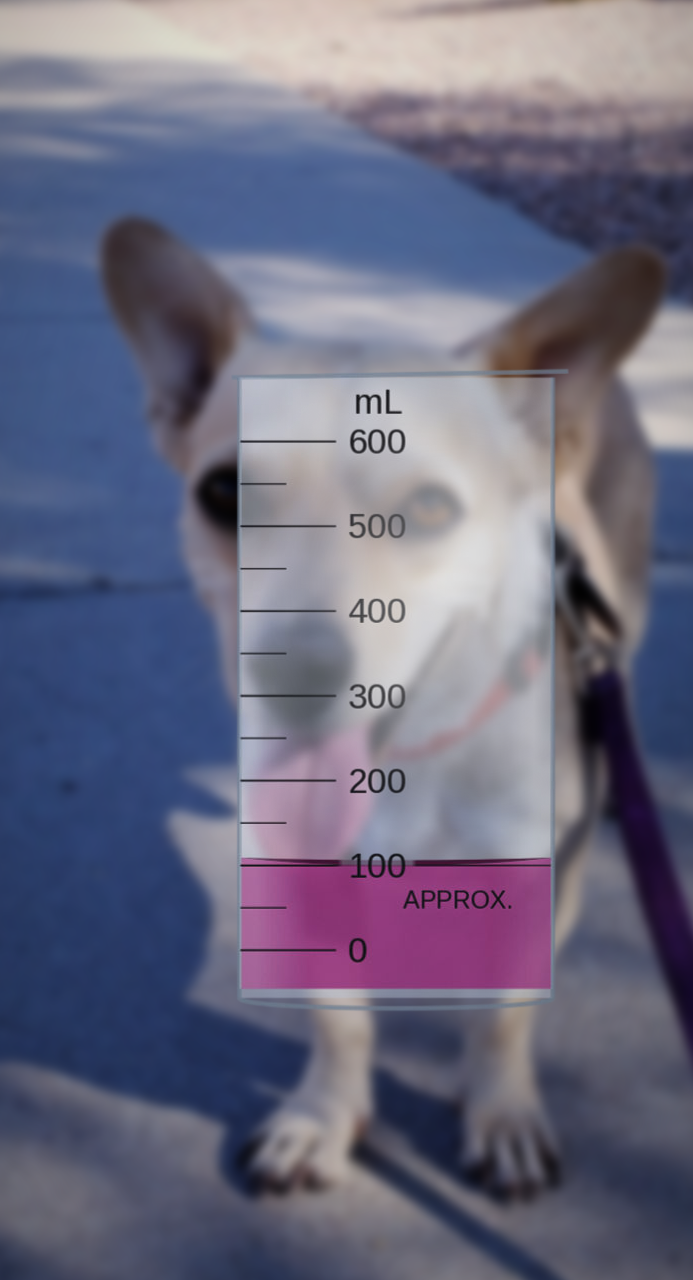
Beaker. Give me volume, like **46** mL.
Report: **100** mL
